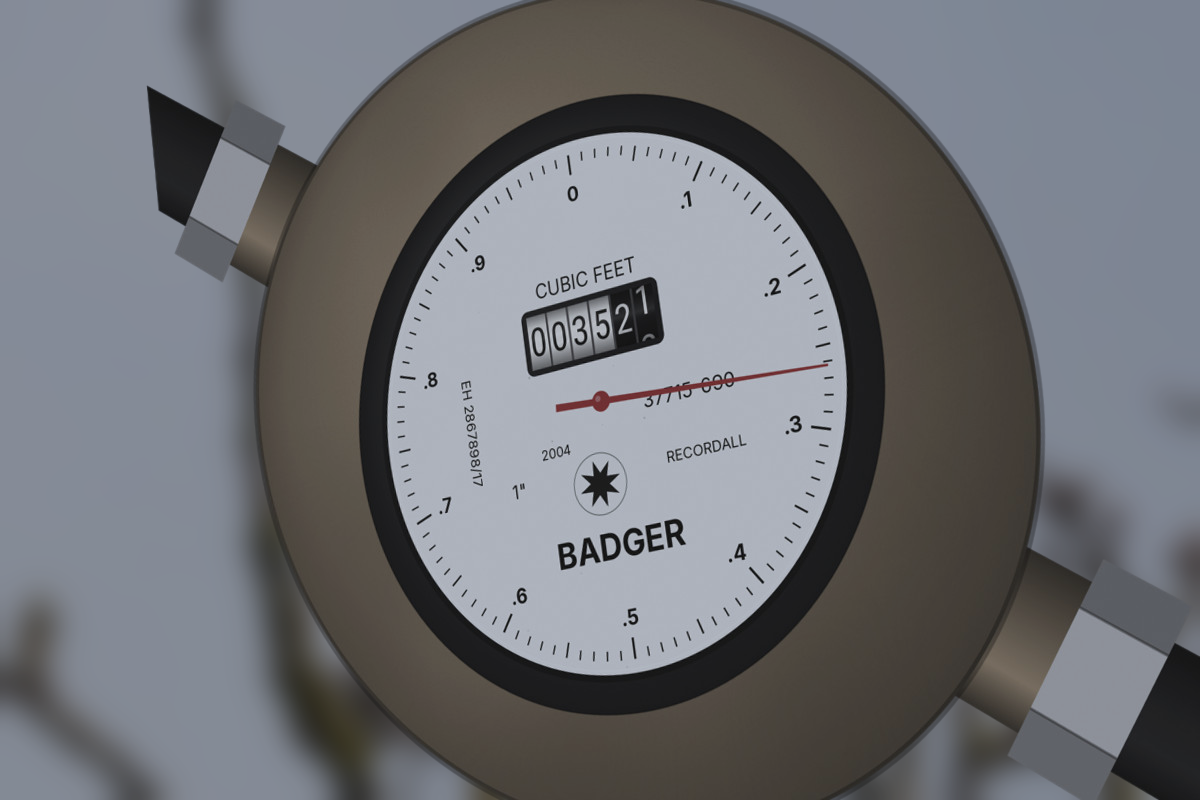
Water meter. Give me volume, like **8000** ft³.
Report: **3521.26** ft³
